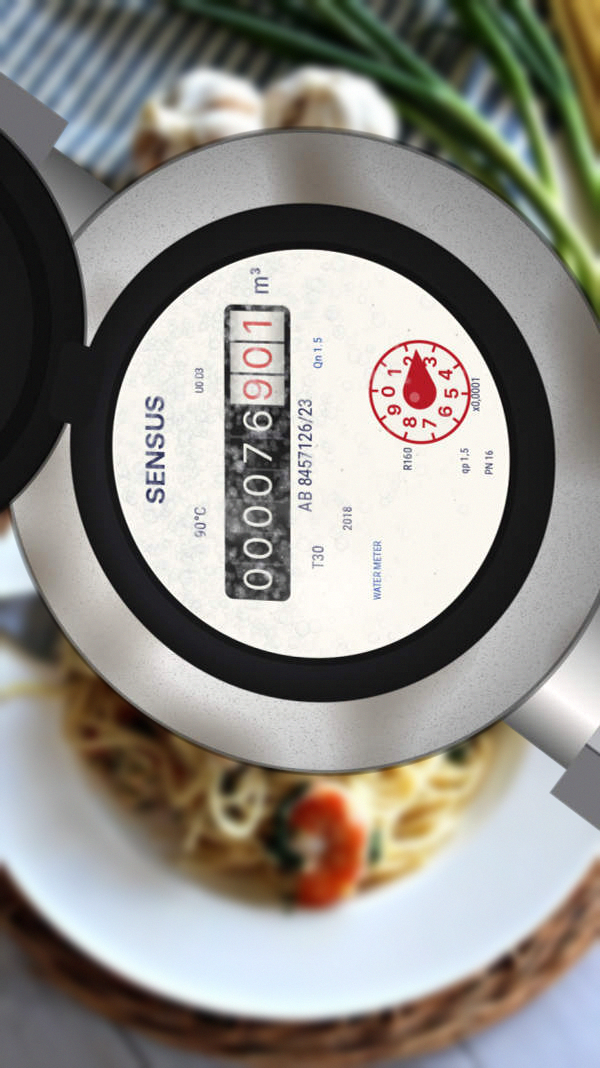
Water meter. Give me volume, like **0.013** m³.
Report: **76.9012** m³
